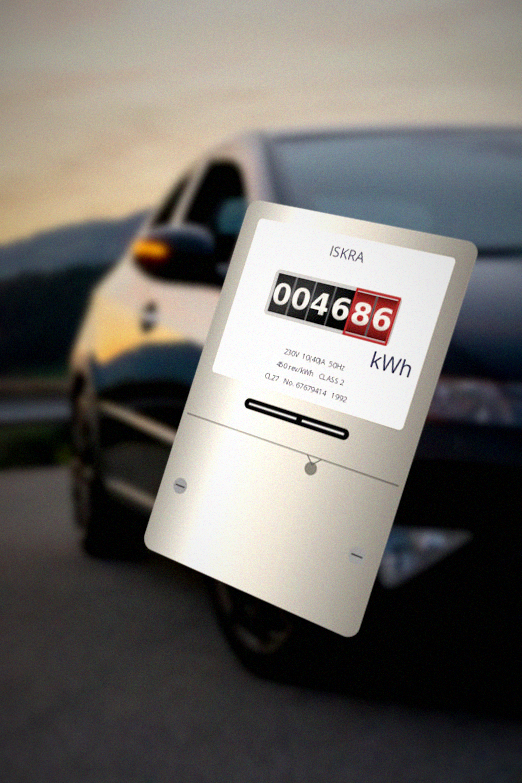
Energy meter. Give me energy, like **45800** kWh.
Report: **46.86** kWh
